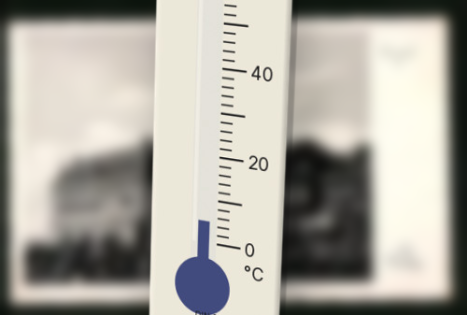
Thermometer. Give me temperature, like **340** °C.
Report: **5** °C
